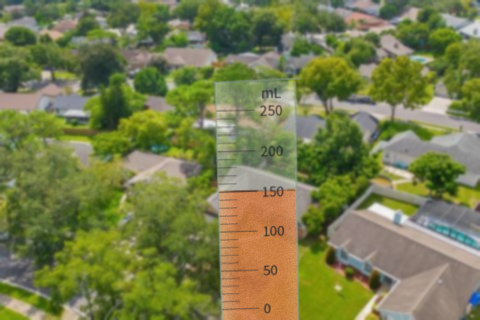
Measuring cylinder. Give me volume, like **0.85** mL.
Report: **150** mL
